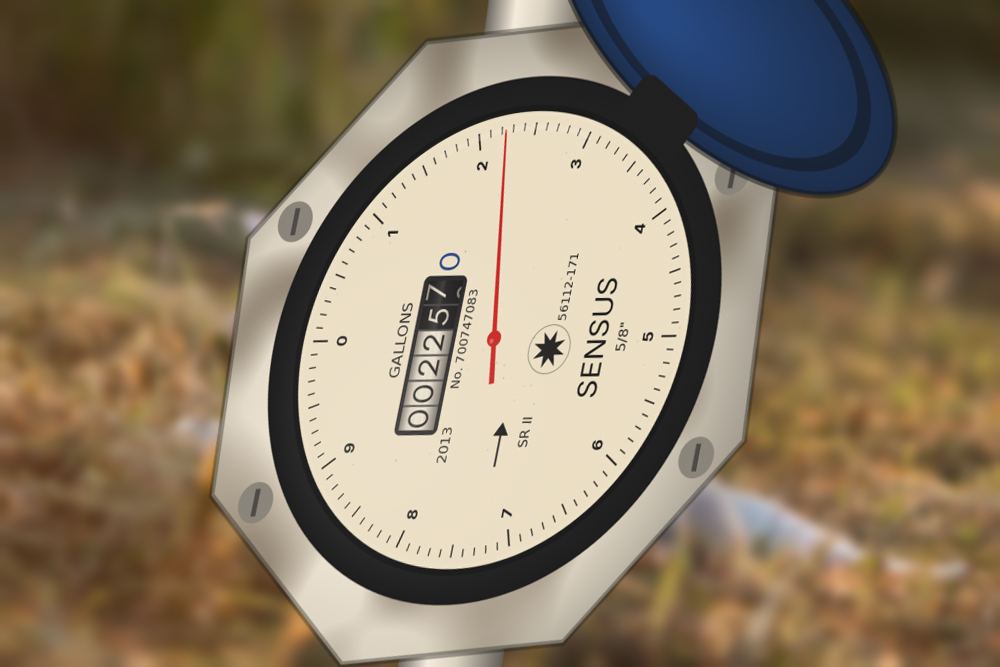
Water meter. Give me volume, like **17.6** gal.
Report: **22572.2** gal
